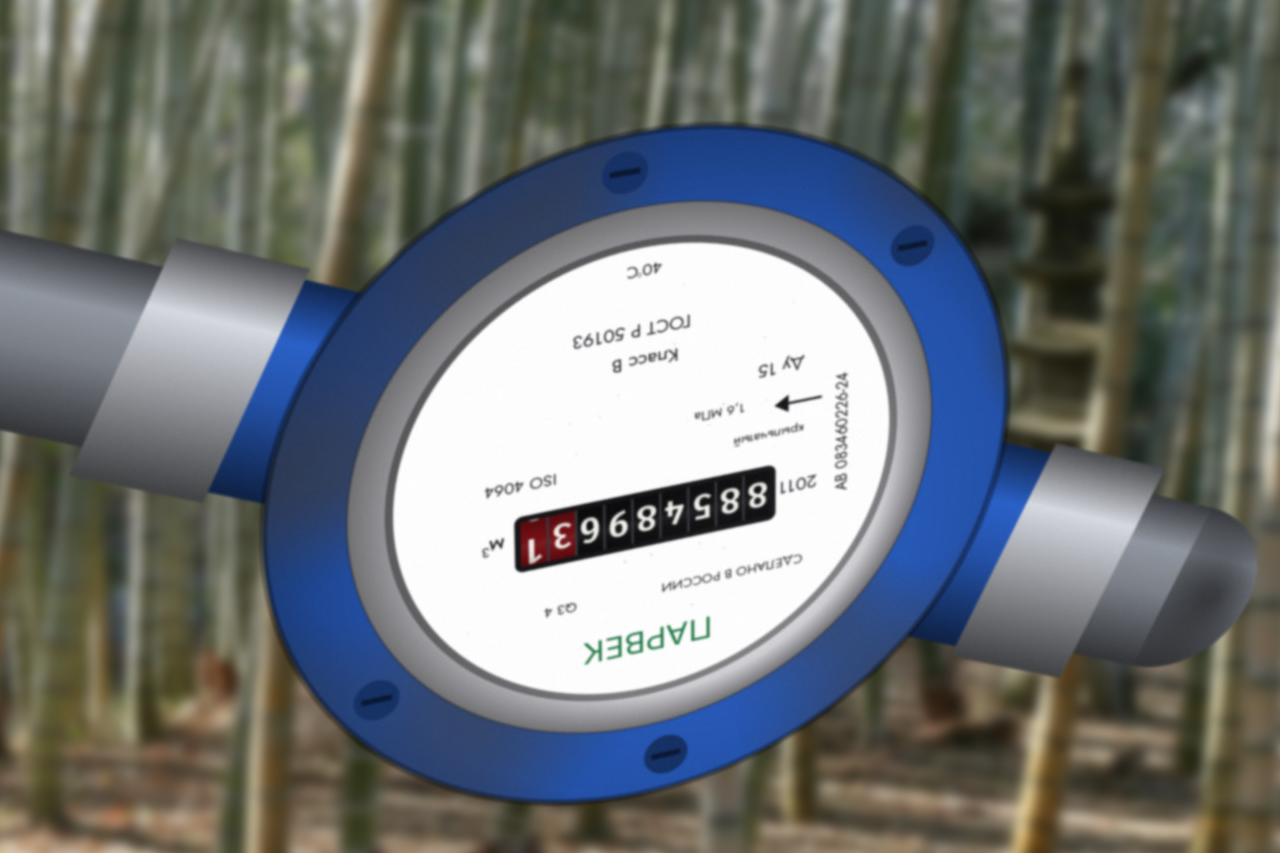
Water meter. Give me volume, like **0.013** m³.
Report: **8854896.31** m³
